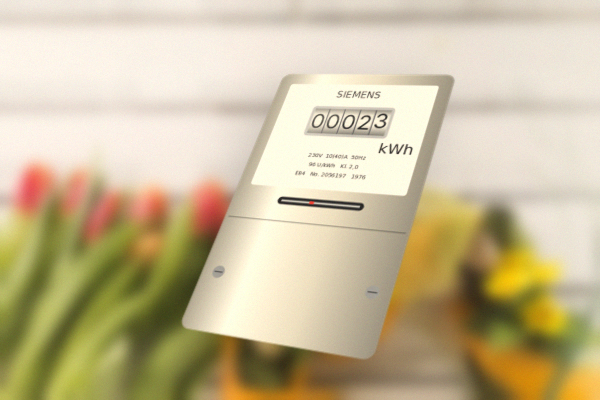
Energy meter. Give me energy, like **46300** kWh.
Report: **23** kWh
